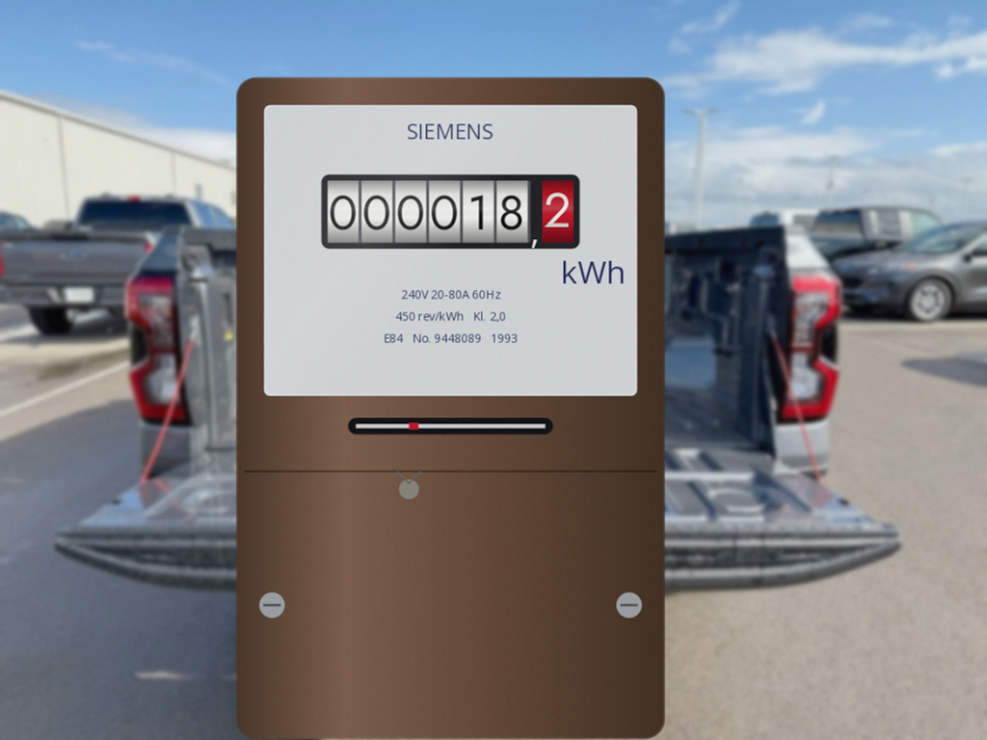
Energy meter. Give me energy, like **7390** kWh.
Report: **18.2** kWh
